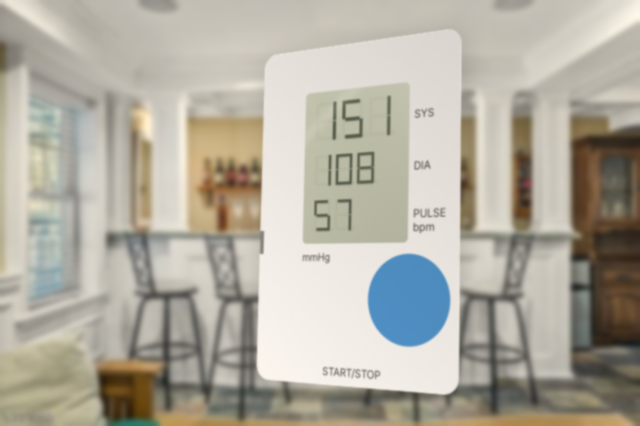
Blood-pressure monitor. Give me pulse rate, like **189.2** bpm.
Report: **57** bpm
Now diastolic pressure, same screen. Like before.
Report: **108** mmHg
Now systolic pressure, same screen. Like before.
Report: **151** mmHg
